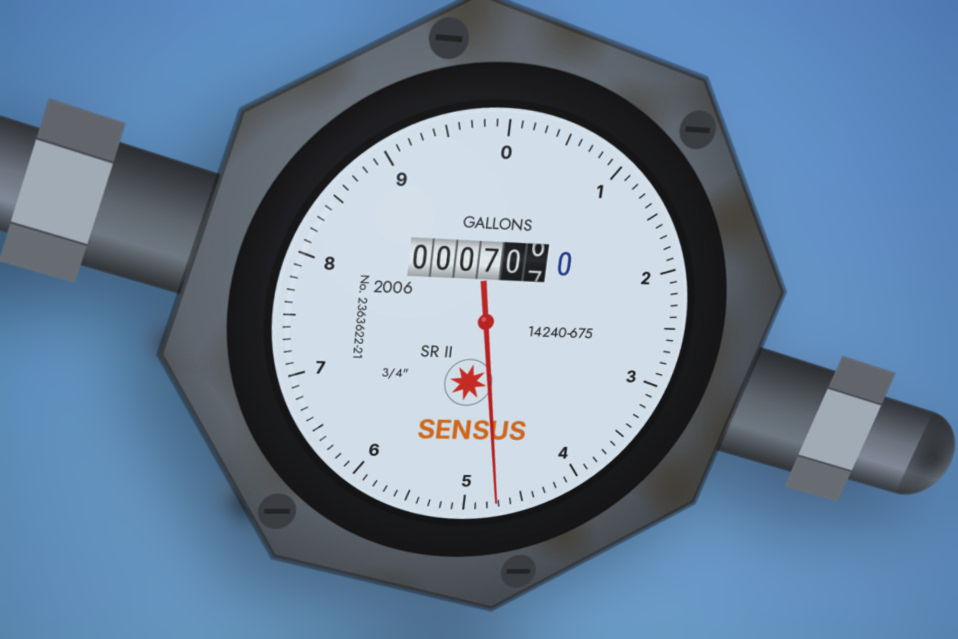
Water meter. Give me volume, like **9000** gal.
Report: **7064.7** gal
